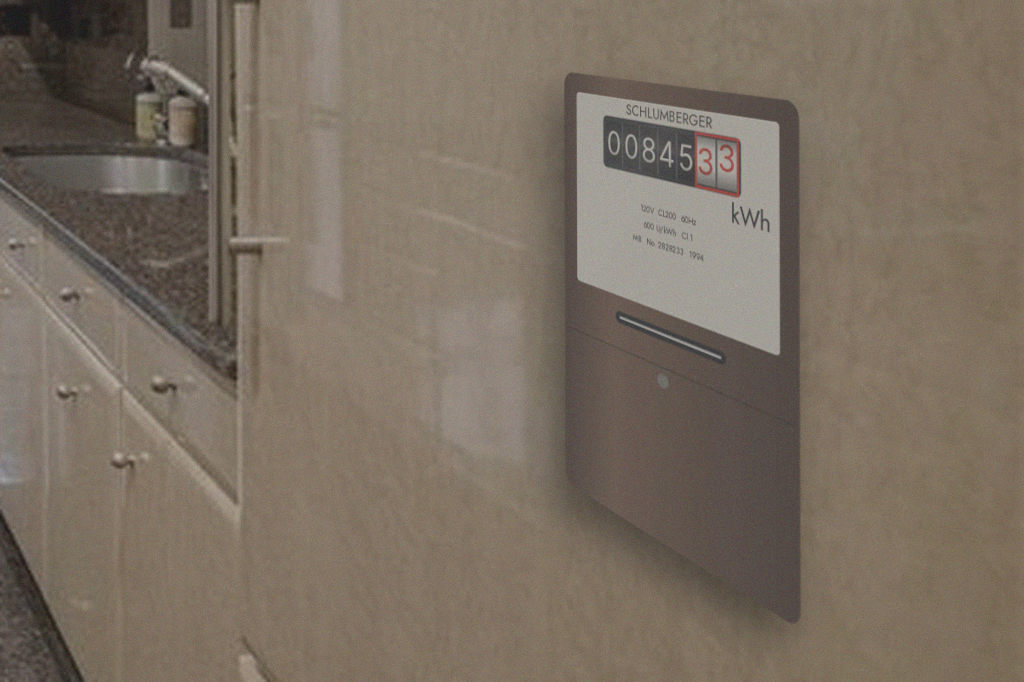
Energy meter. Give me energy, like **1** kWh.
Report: **845.33** kWh
